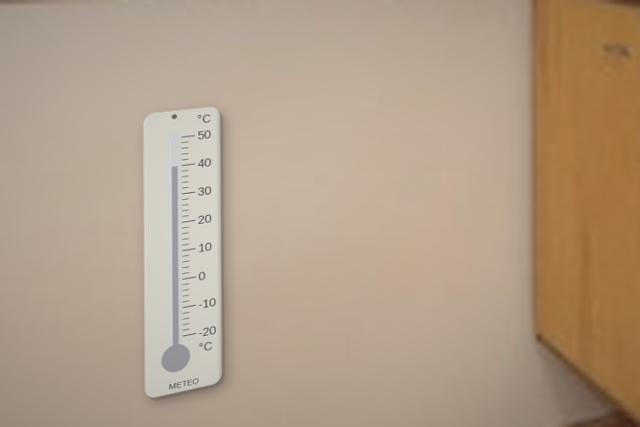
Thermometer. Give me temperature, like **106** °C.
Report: **40** °C
